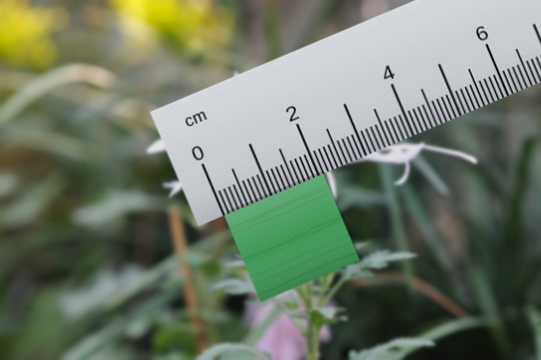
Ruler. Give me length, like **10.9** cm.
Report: **2.1** cm
